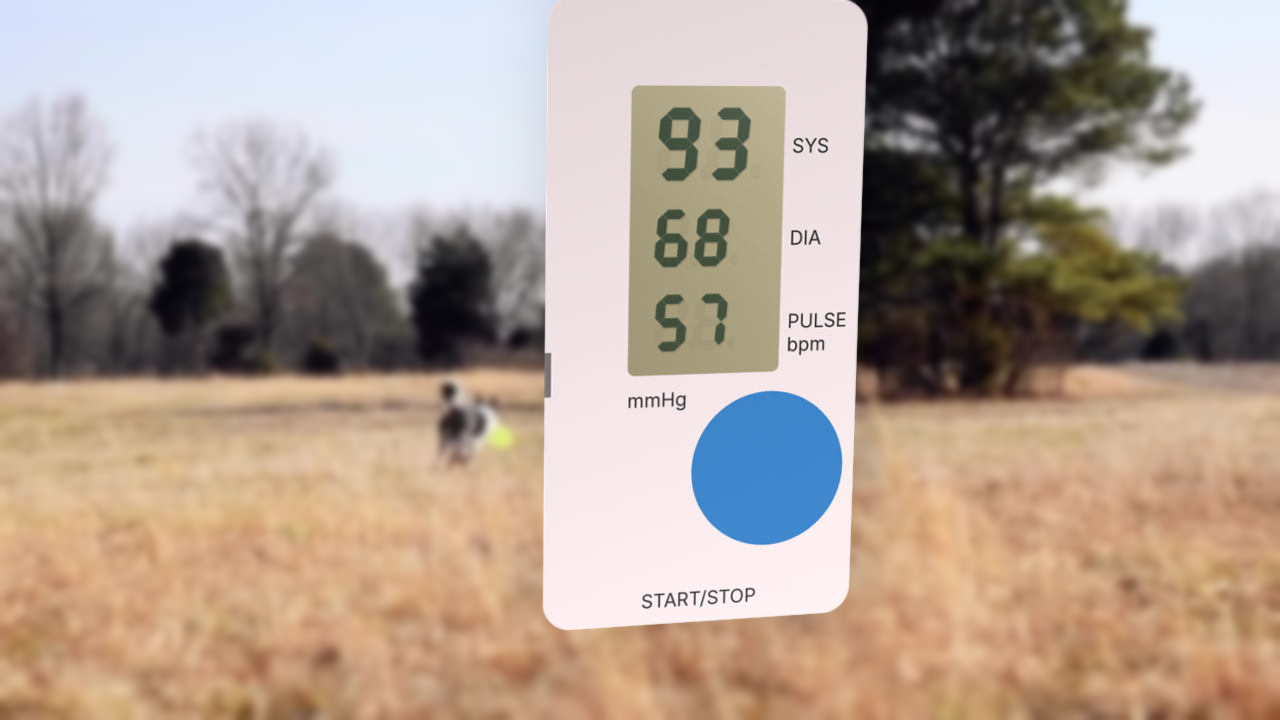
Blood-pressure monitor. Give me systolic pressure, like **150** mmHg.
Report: **93** mmHg
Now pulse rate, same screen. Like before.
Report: **57** bpm
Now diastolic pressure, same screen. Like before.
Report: **68** mmHg
